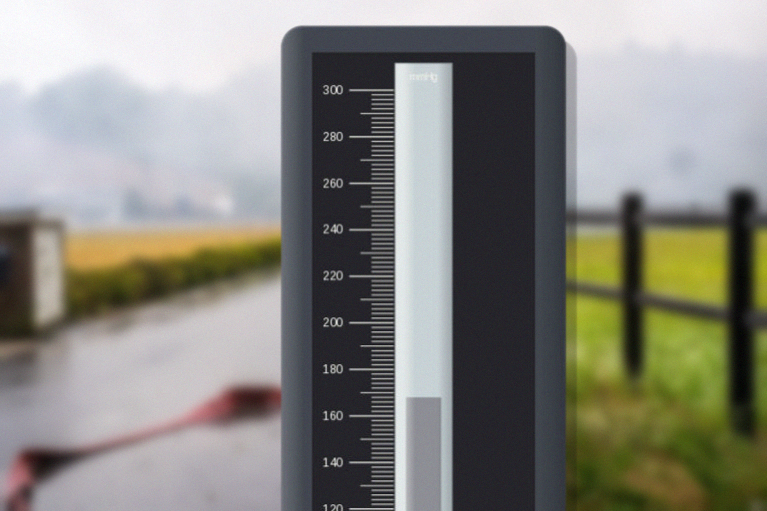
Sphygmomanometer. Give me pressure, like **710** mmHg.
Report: **168** mmHg
